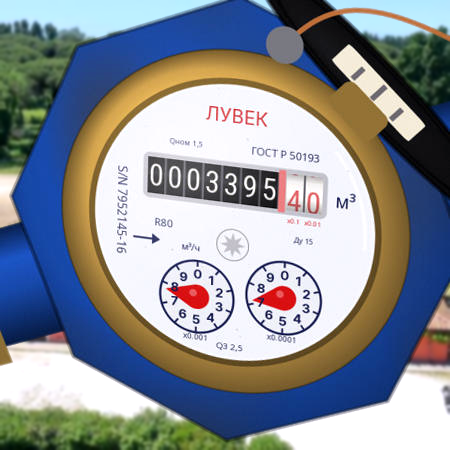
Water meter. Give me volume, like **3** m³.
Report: **3395.3977** m³
